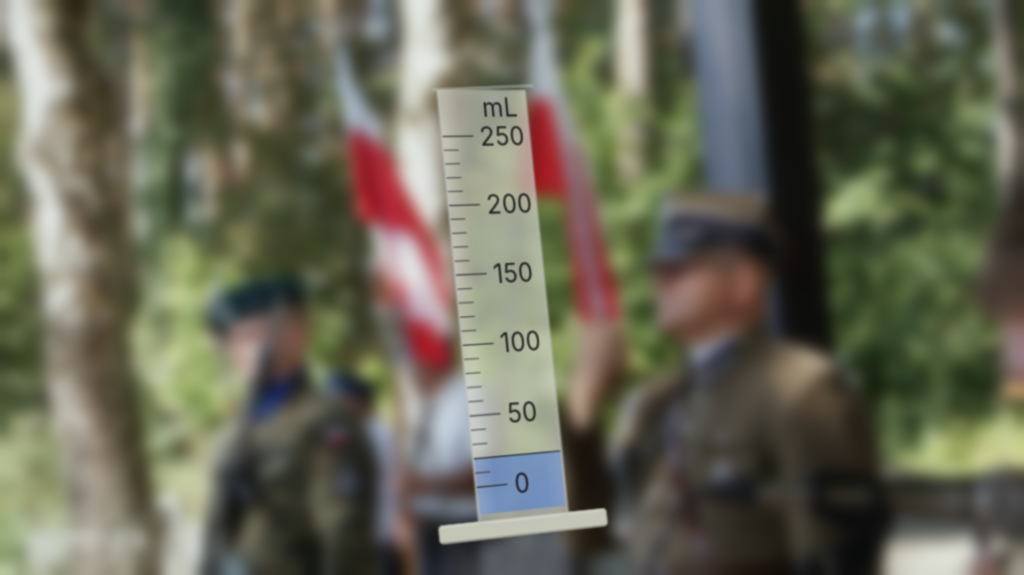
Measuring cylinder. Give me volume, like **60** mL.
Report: **20** mL
